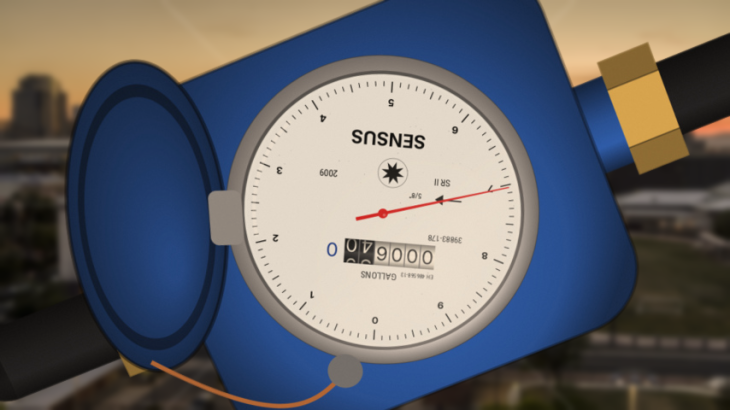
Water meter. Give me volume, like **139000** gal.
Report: **6397.0** gal
